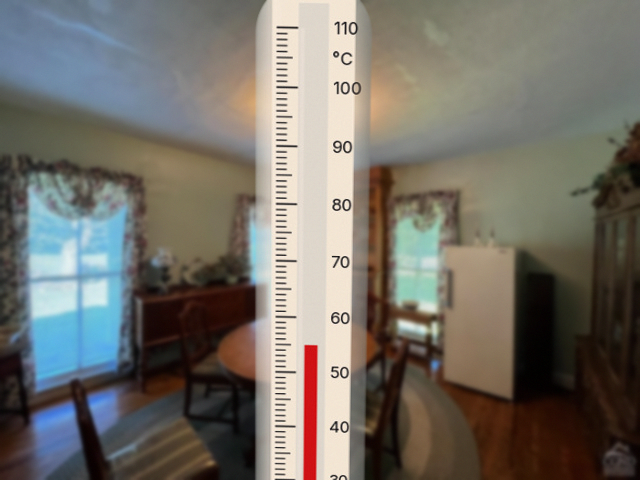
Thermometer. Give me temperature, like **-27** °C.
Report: **55** °C
